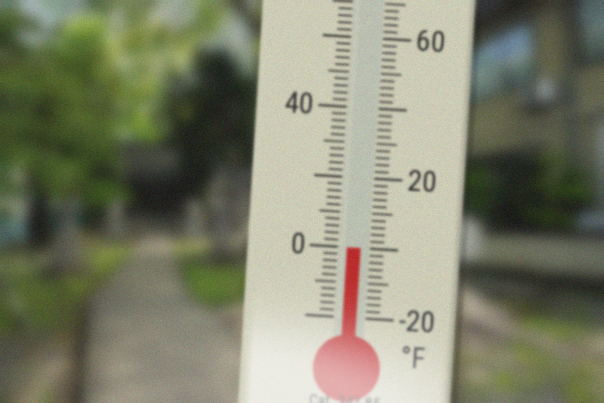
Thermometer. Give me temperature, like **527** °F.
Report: **0** °F
